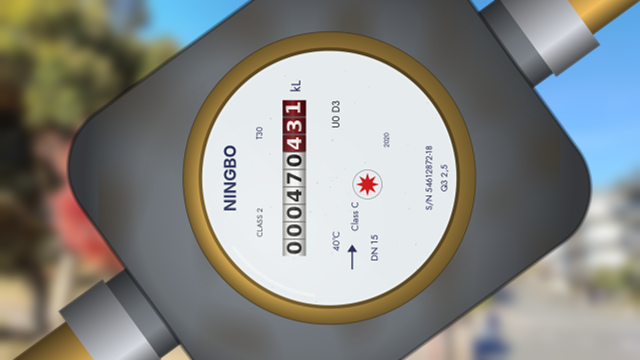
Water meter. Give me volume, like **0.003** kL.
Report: **470.431** kL
